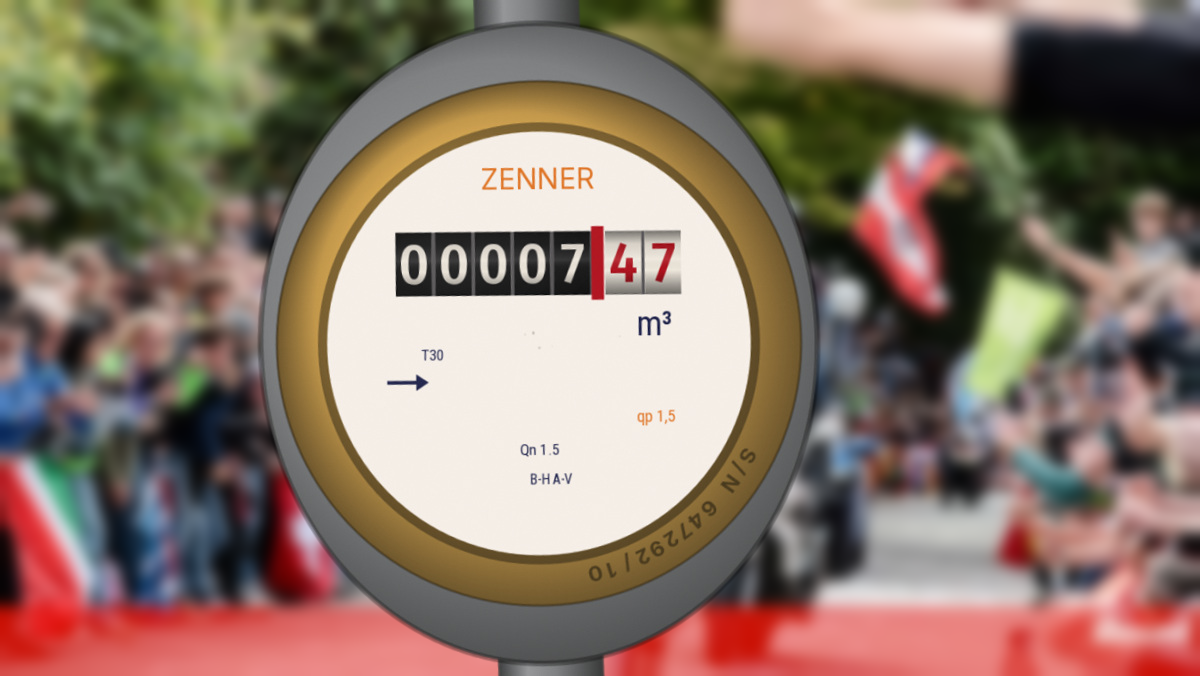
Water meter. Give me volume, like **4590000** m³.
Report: **7.47** m³
